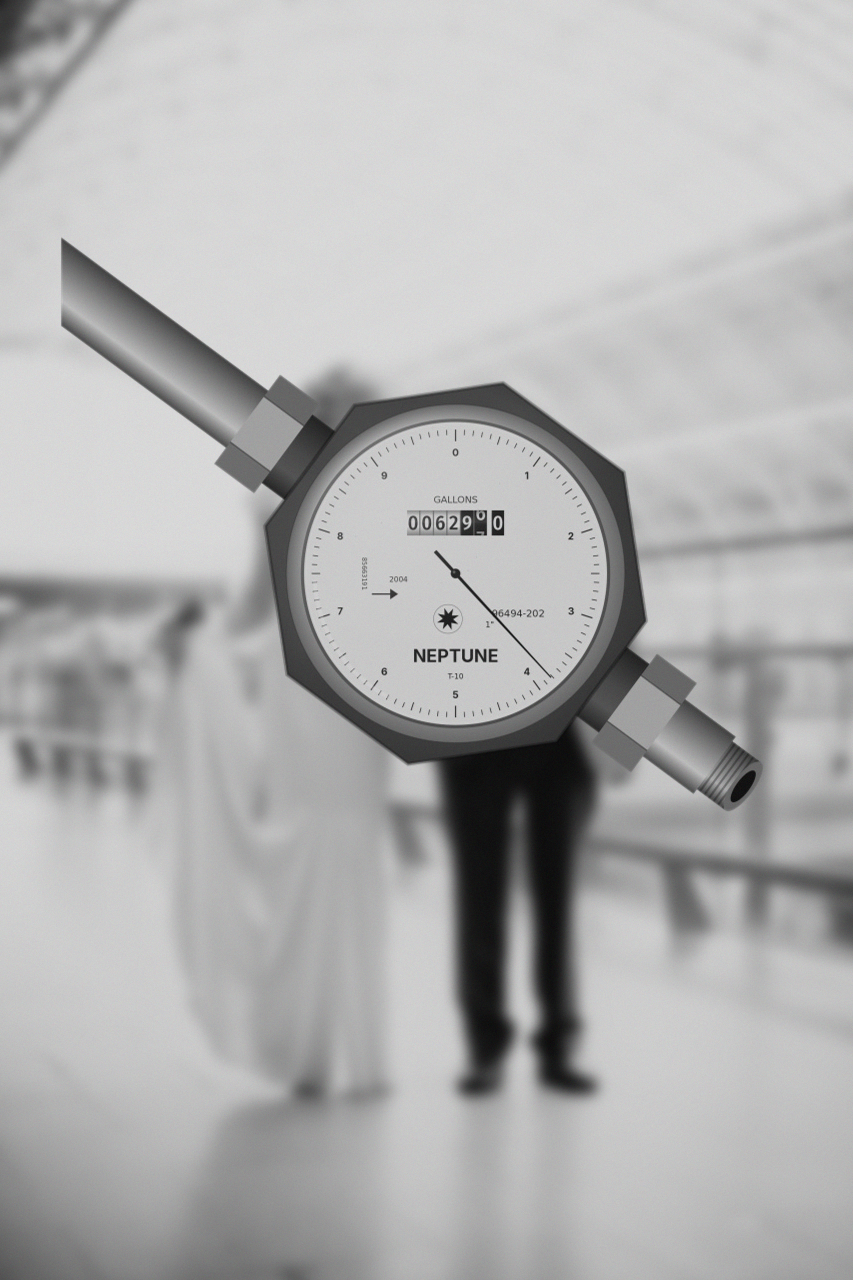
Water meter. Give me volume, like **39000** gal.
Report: **62963.8** gal
